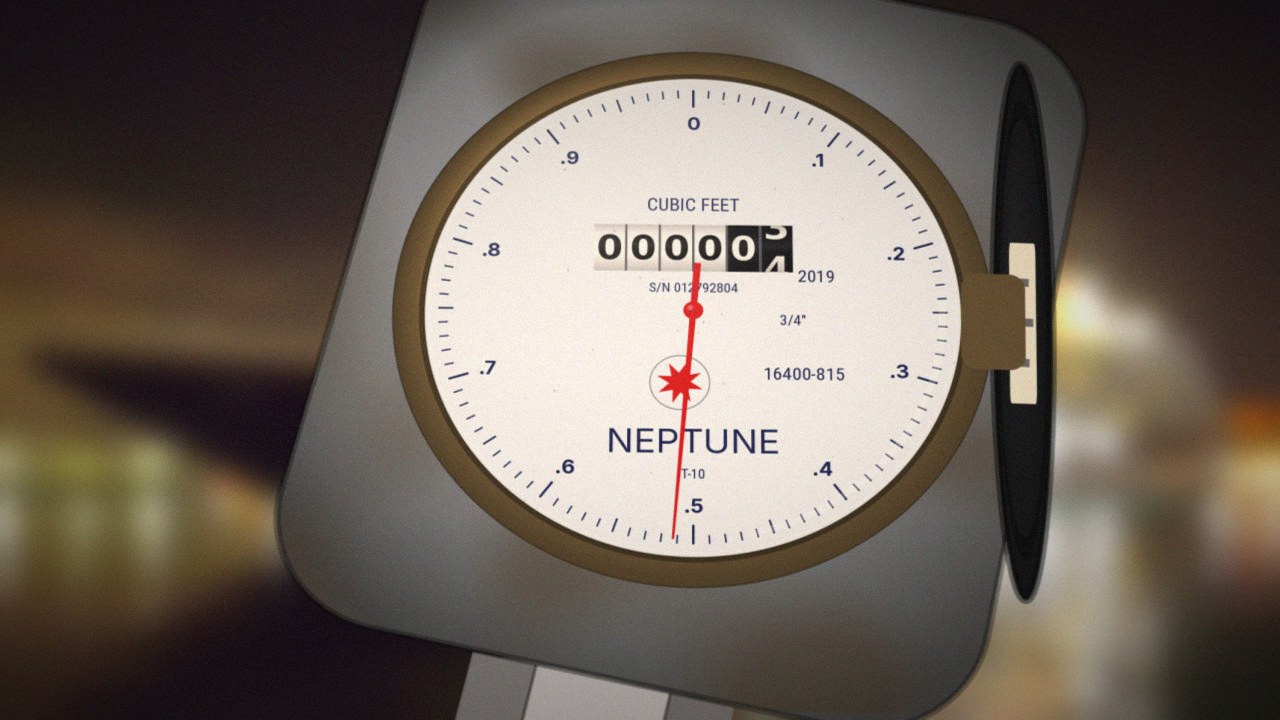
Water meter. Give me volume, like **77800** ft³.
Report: **3.51** ft³
